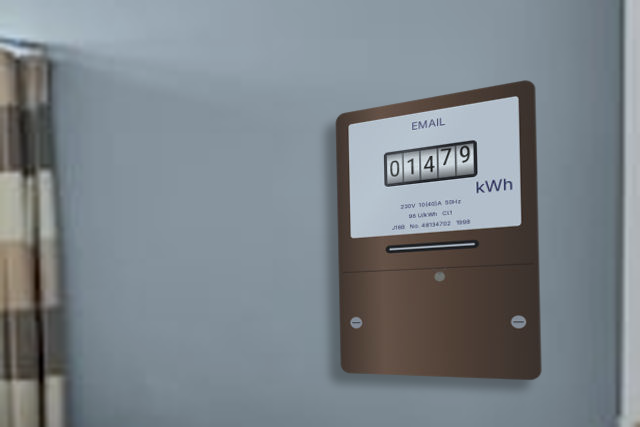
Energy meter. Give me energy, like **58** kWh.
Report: **1479** kWh
